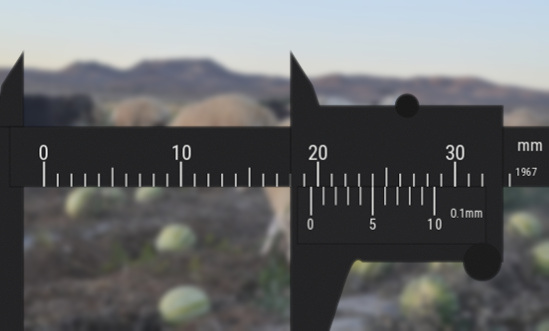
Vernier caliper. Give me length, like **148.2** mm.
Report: **19.5** mm
